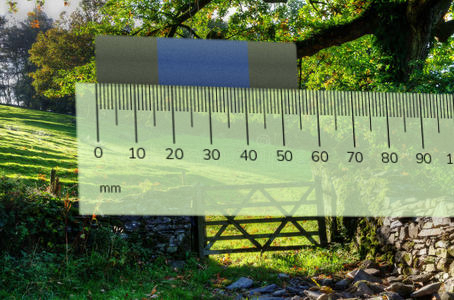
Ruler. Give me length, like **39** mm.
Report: **55** mm
